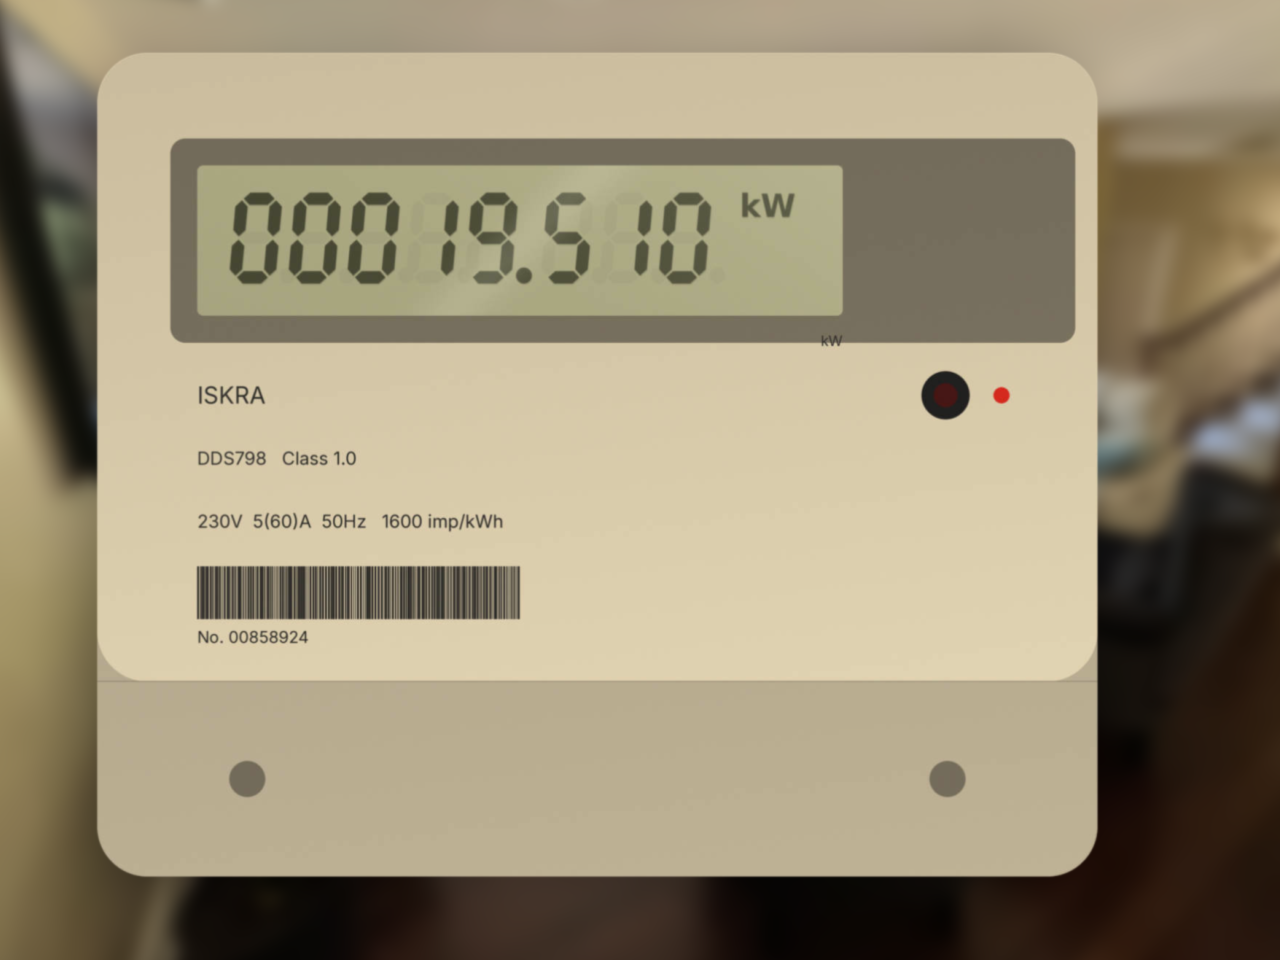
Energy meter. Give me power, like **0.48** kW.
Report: **19.510** kW
